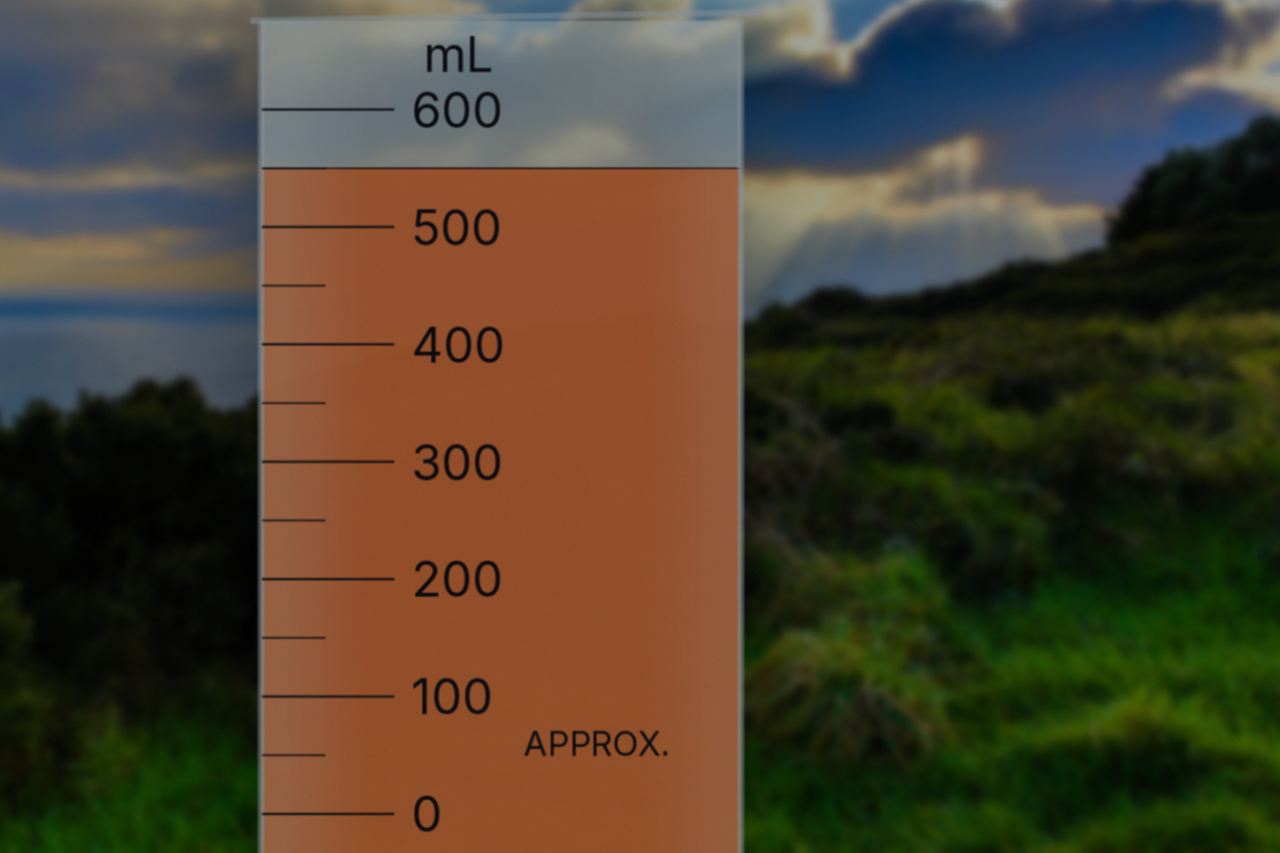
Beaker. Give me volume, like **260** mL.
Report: **550** mL
